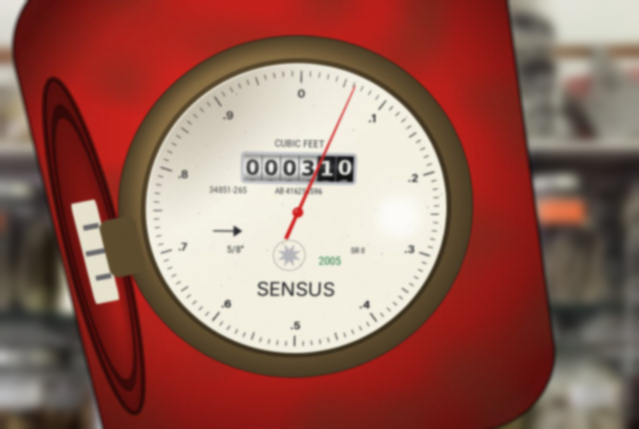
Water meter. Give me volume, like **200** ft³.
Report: **310.06** ft³
